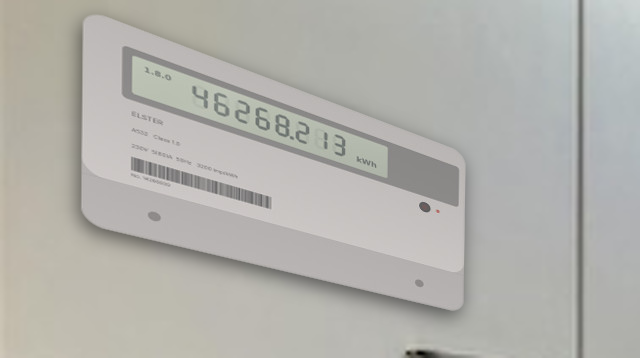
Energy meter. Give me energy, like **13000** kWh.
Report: **46268.213** kWh
